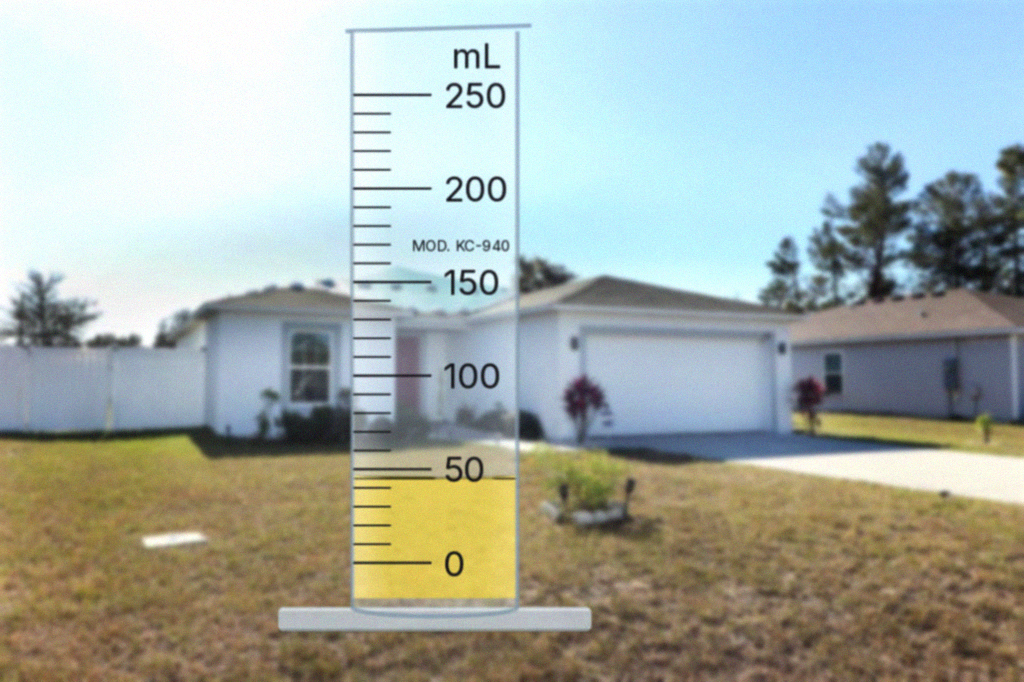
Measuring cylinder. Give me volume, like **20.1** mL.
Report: **45** mL
